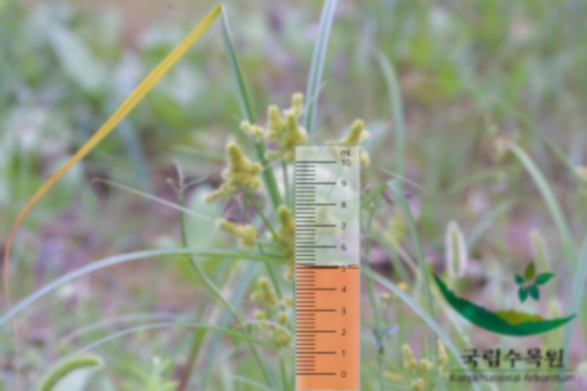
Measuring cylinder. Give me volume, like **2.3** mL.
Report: **5** mL
